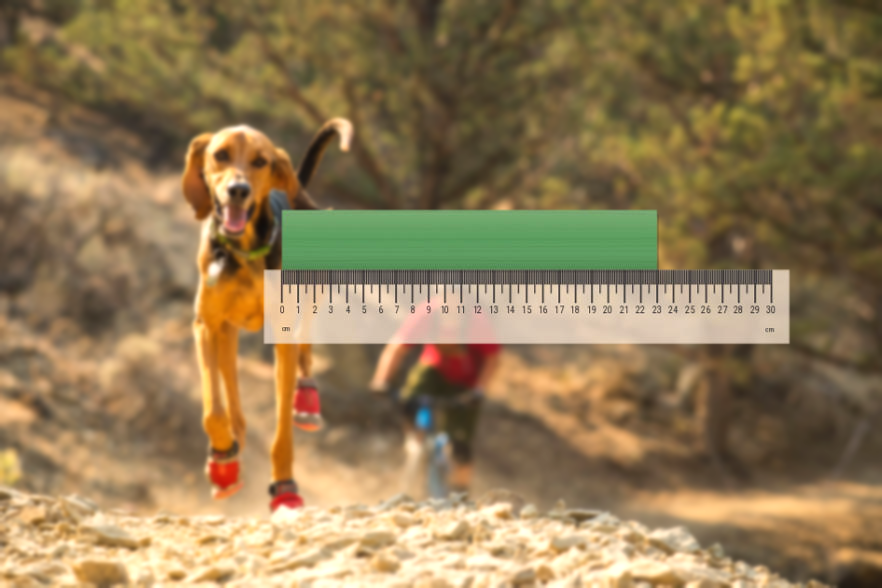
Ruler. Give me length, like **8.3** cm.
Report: **23** cm
